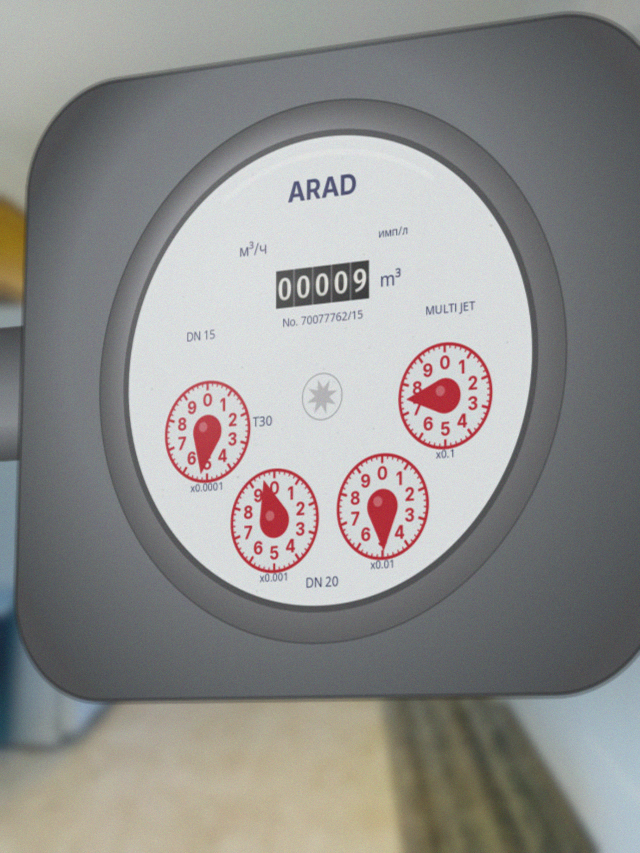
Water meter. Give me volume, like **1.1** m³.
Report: **9.7495** m³
